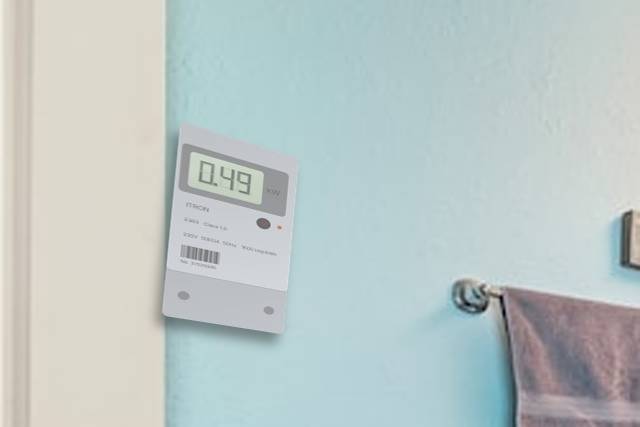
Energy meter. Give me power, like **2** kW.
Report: **0.49** kW
